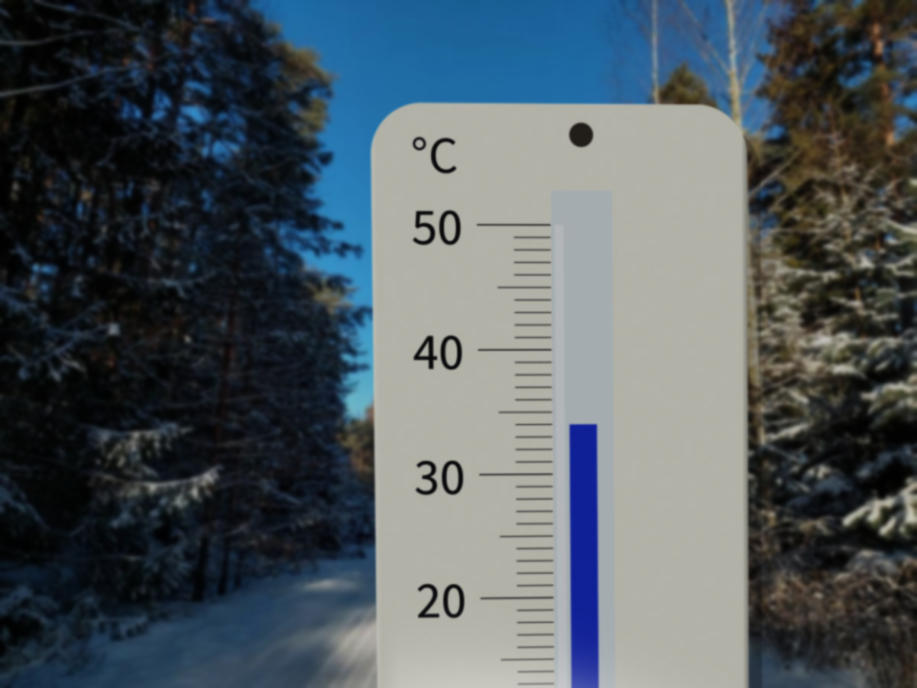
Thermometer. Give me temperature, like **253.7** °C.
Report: **34** °C
